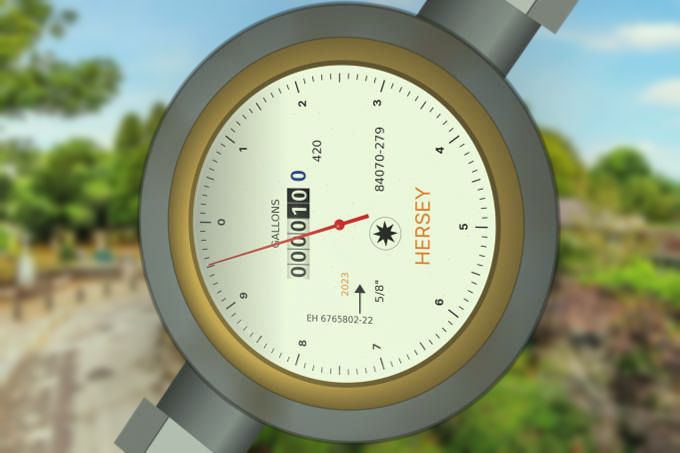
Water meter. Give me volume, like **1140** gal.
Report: **99.5** gal
